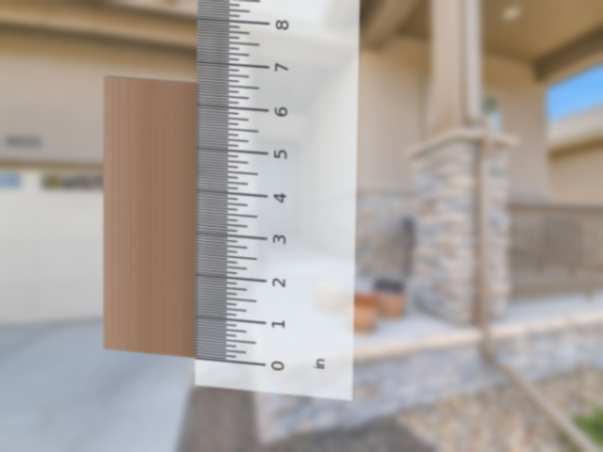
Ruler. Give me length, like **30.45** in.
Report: **6.5** in
